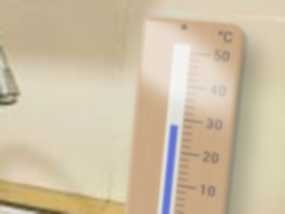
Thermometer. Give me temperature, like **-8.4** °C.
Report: **28** °C
